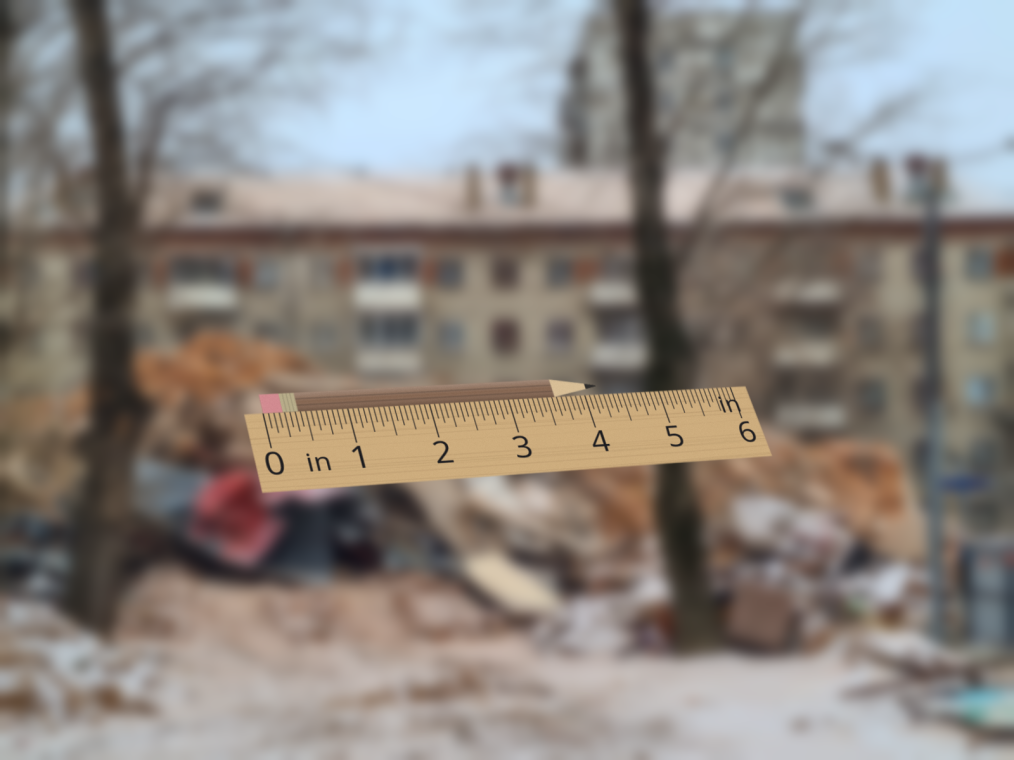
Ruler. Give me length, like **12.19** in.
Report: **4.1875** in
